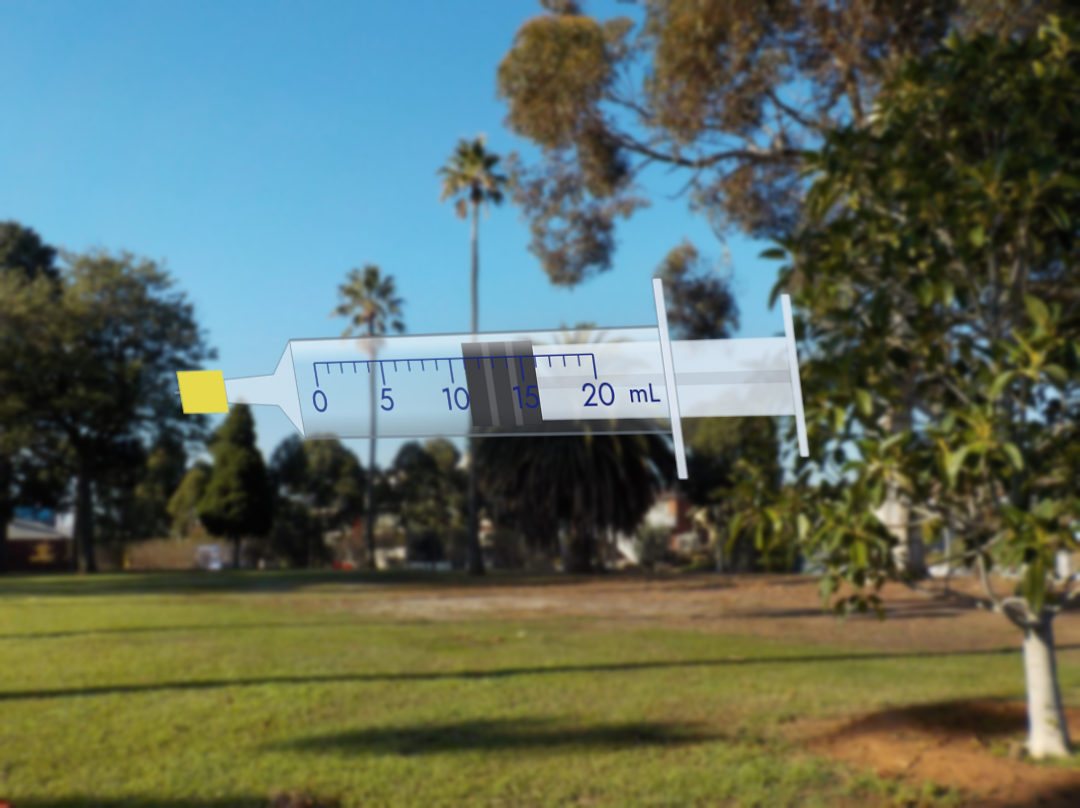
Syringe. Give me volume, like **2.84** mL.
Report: **11** mL
